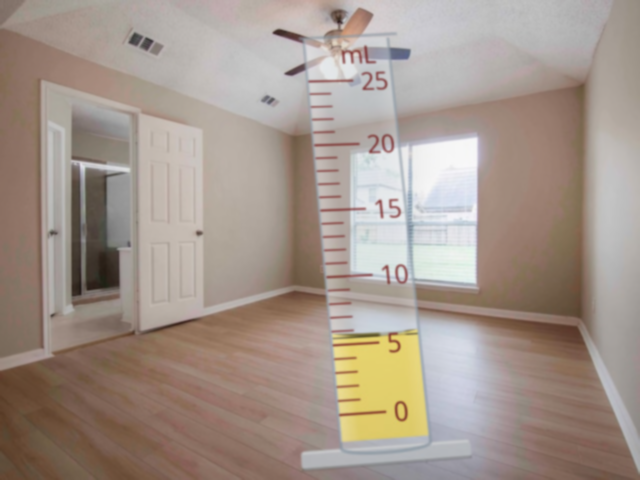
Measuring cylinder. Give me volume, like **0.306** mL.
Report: **5.5** mL
